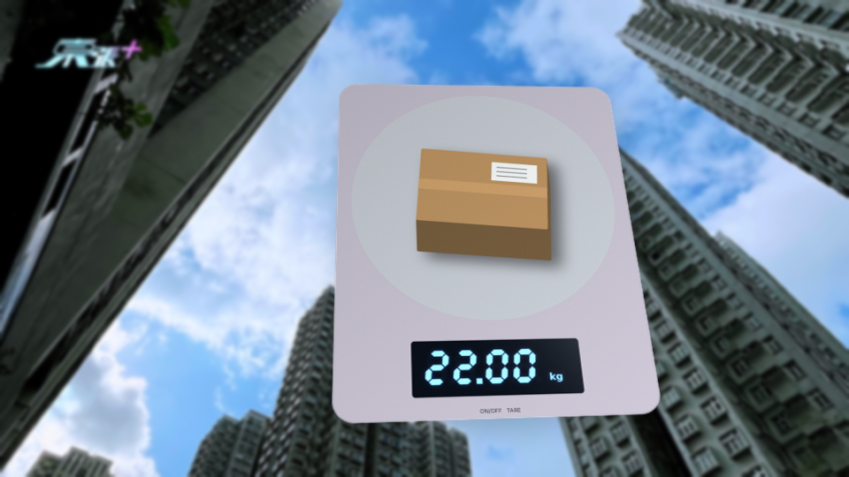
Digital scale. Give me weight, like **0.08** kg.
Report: **22.00** kg
